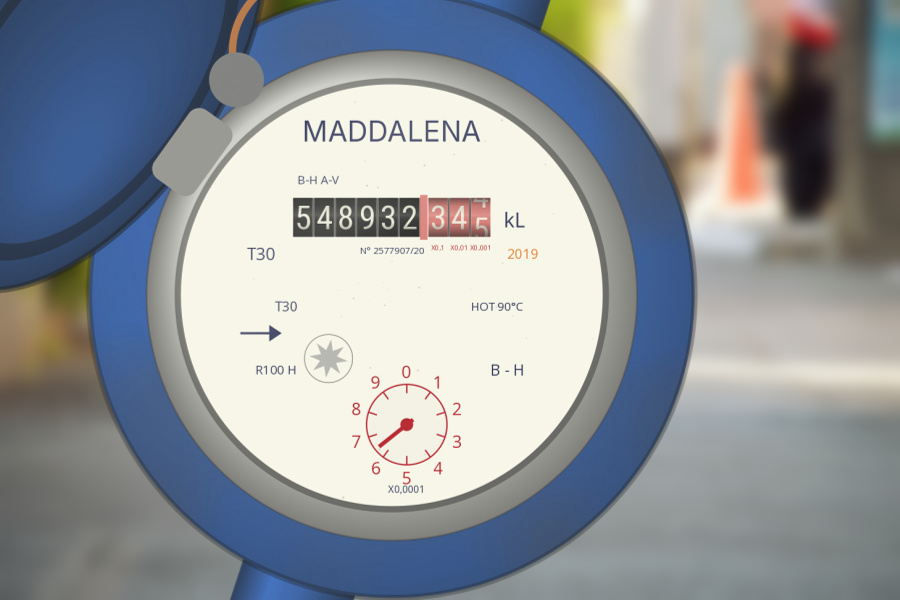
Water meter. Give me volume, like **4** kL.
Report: **548932.3446** kL
